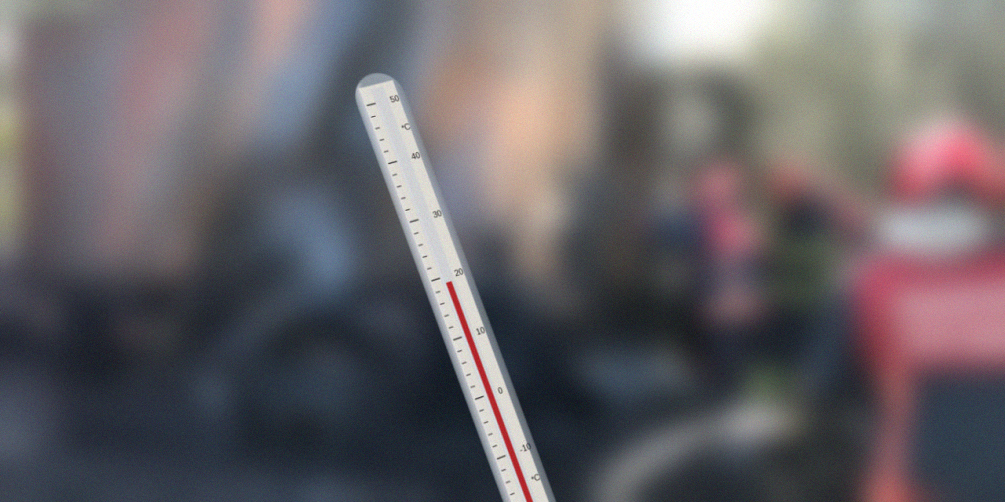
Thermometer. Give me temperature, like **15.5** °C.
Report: **19** °C
